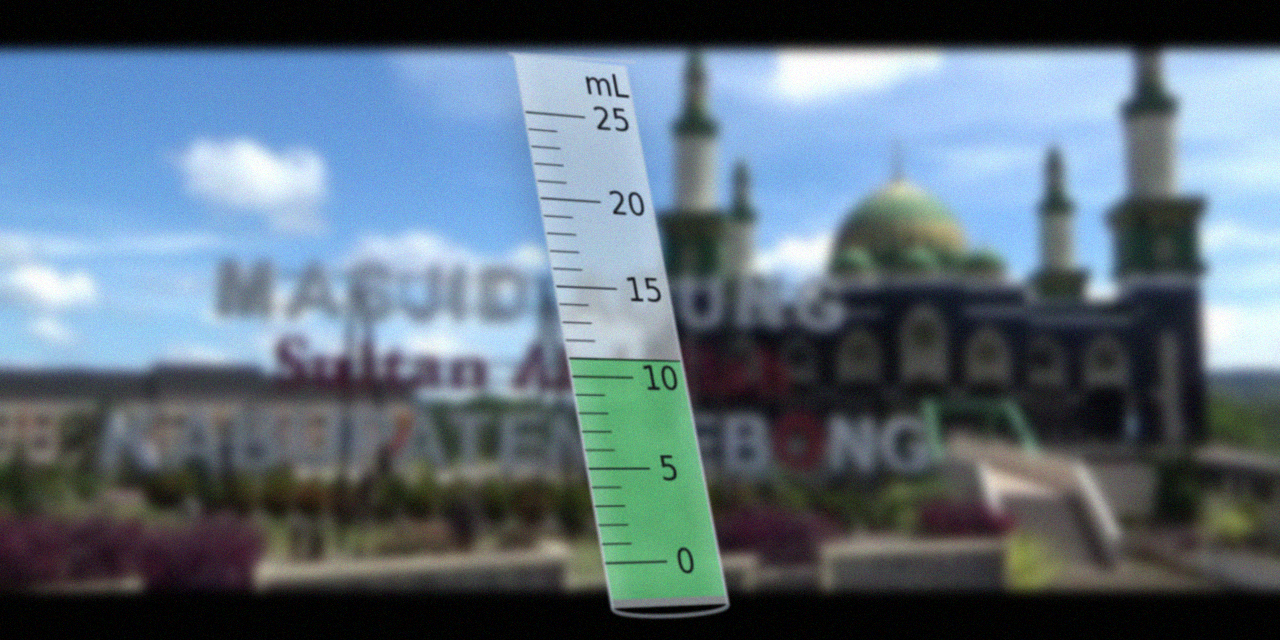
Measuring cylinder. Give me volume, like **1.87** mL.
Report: **11** mL
